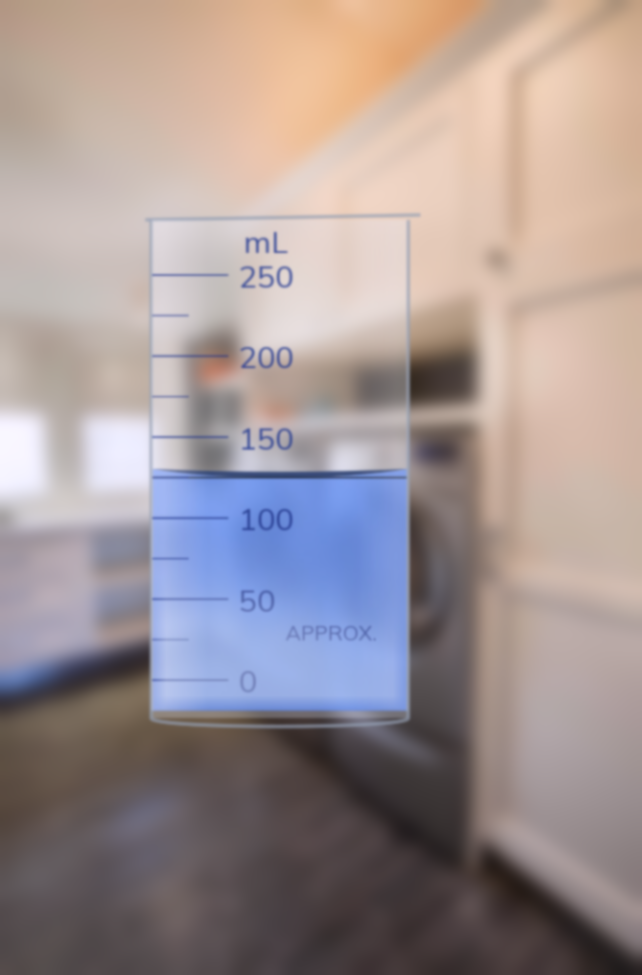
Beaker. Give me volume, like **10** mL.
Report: **125** mL
